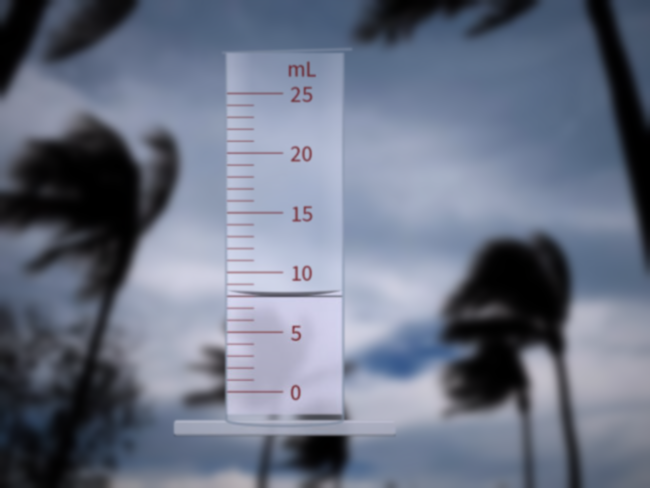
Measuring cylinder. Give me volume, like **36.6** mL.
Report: **8** mL
